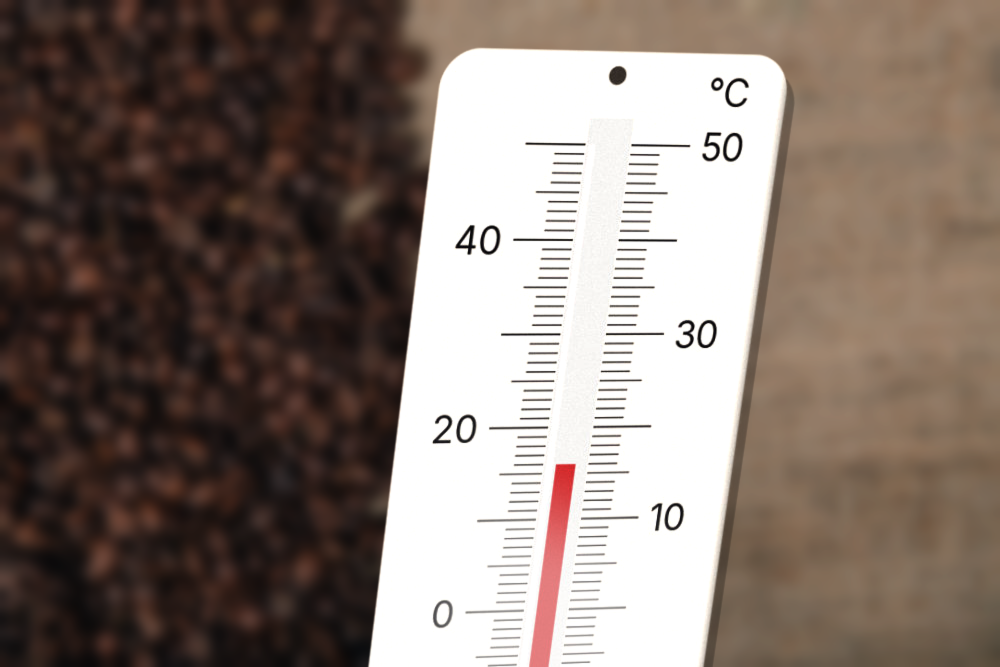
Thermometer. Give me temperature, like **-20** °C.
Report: **16** °C
